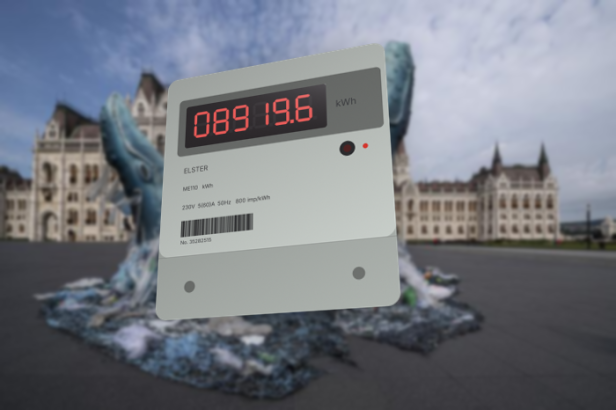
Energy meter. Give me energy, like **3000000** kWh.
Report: **8919.6** kWh
